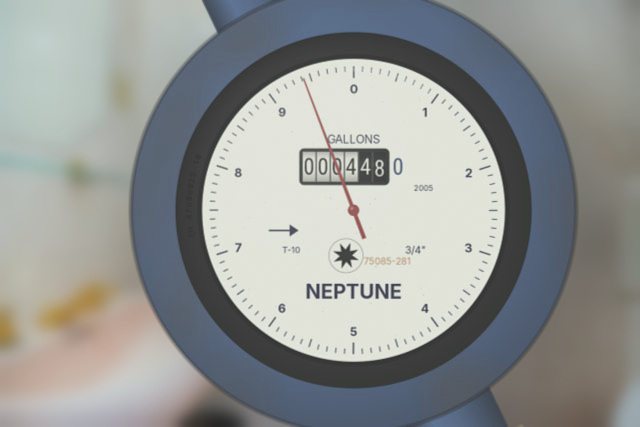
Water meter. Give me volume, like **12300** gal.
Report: **4479.4** gal
